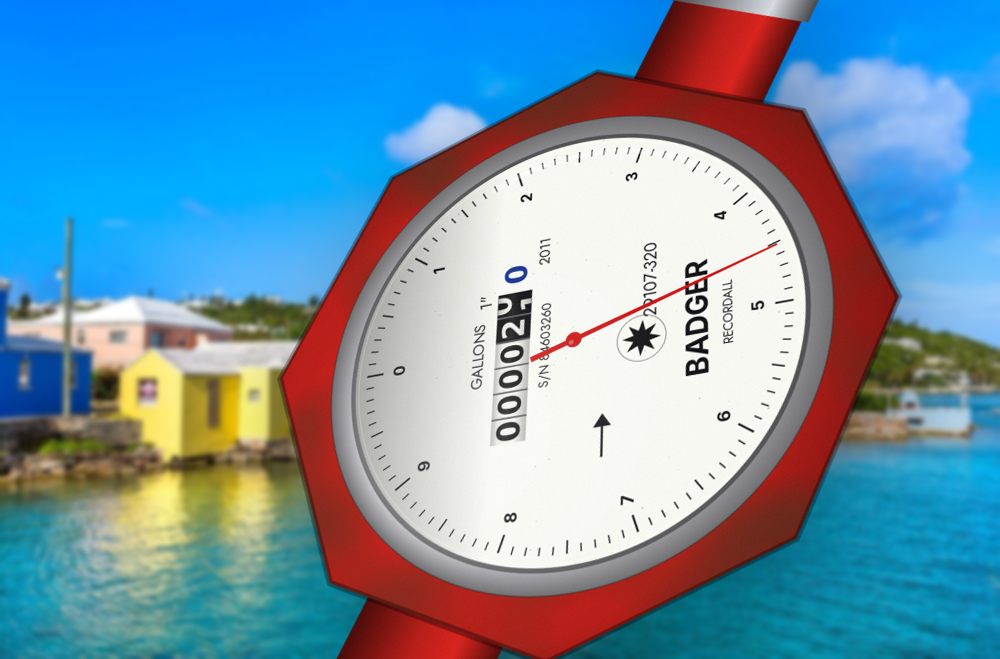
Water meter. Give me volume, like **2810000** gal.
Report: **204.5** gal
